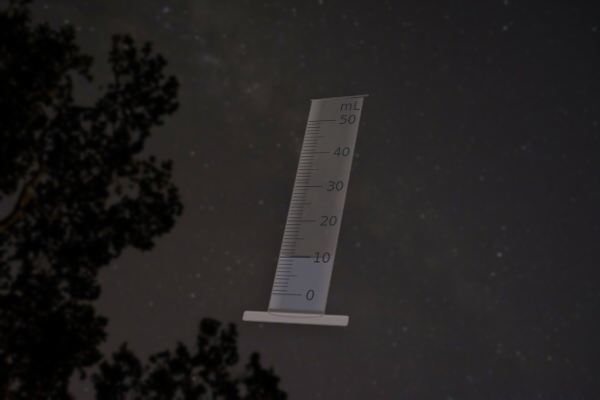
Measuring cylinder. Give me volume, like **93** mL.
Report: **10** mL
